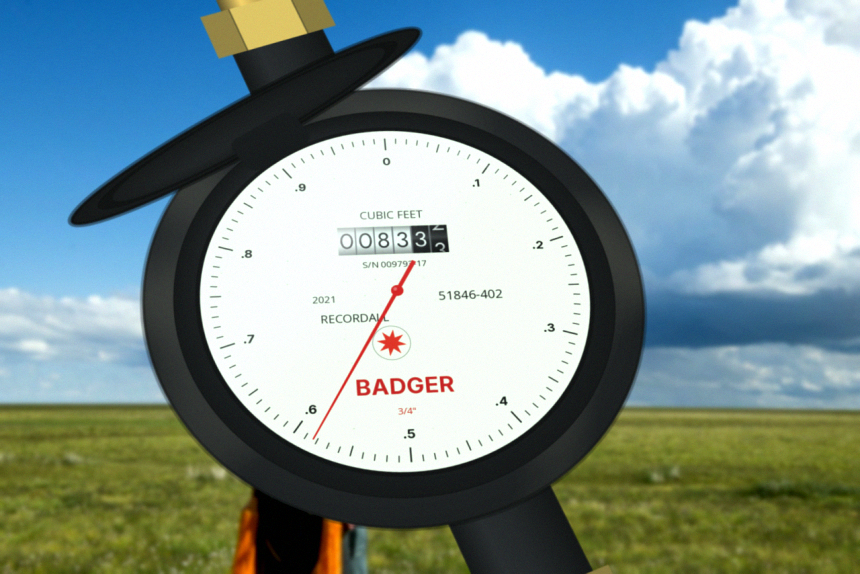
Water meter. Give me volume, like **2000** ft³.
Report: **8332.58** ft³
